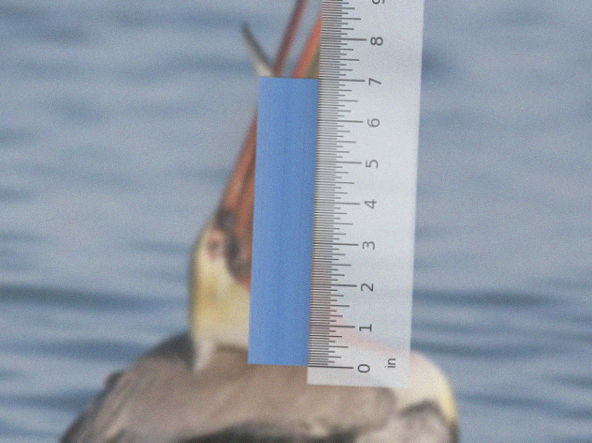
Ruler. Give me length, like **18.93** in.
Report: **7** in
